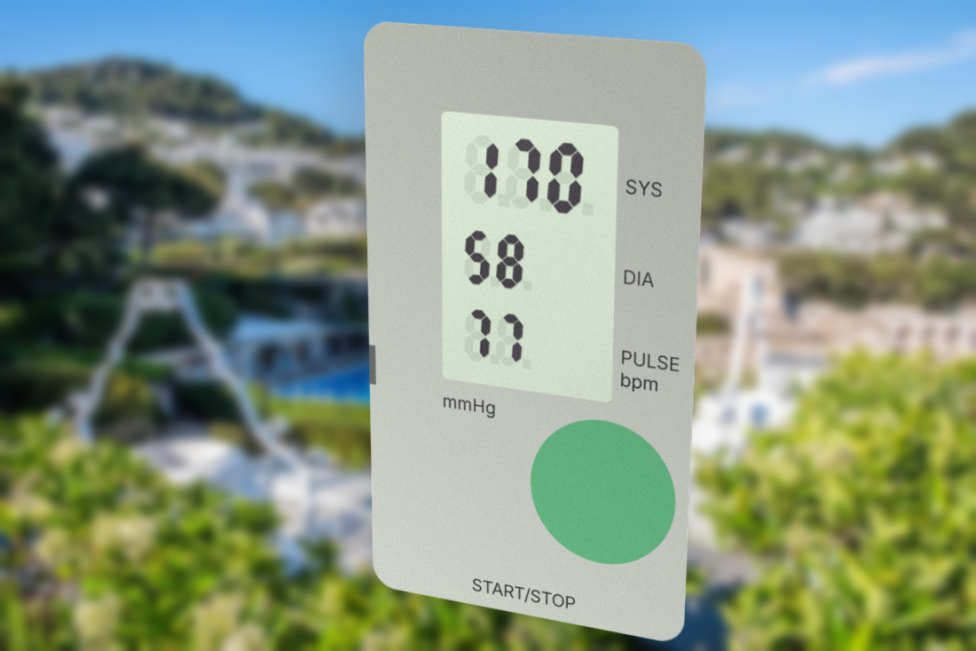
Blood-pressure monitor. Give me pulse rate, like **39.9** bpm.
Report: **77** bpm
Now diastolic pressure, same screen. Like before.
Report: **58** mmHg
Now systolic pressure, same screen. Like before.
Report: **170** mmHg
